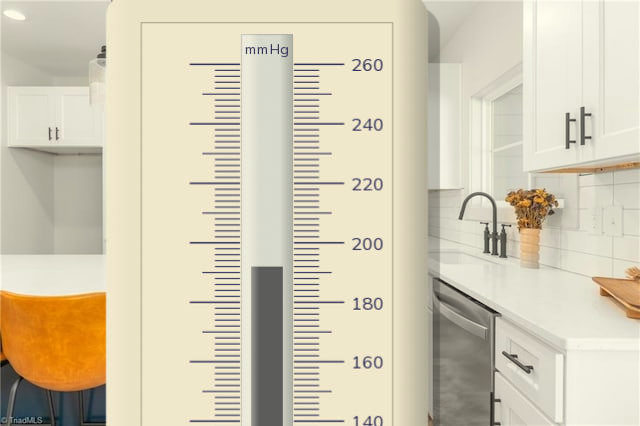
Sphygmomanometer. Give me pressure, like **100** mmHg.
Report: **192** mmHg
